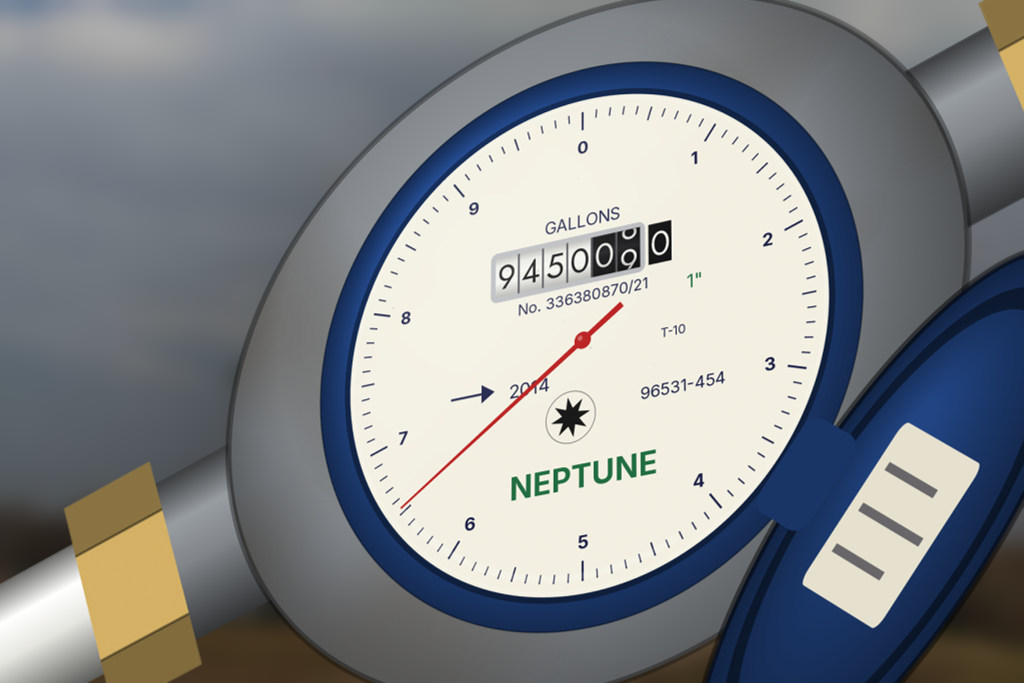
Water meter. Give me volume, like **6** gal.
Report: **9450086.5** gal
